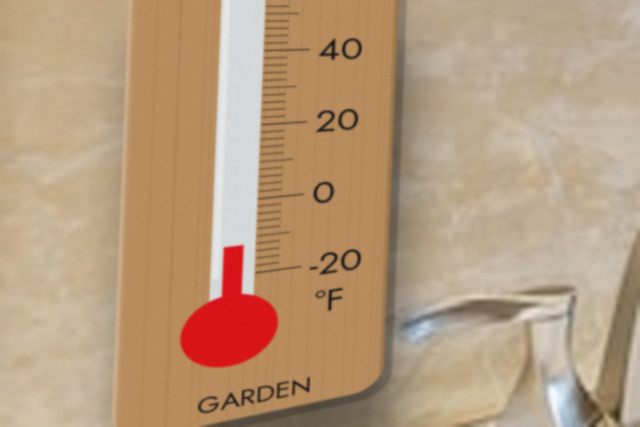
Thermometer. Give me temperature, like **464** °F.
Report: **-12** °F
